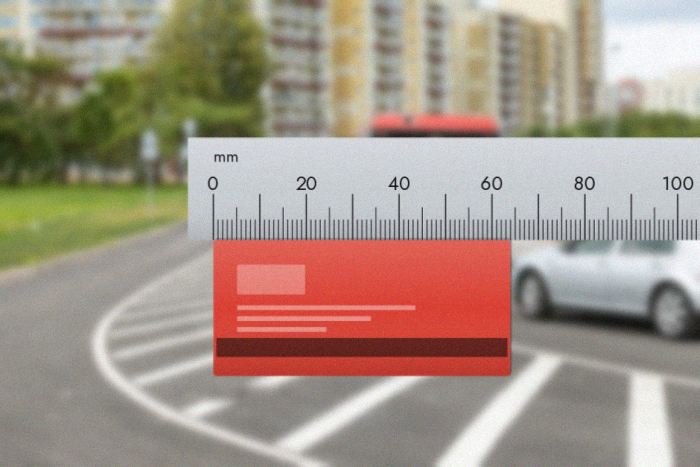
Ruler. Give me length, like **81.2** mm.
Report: **64** mm
